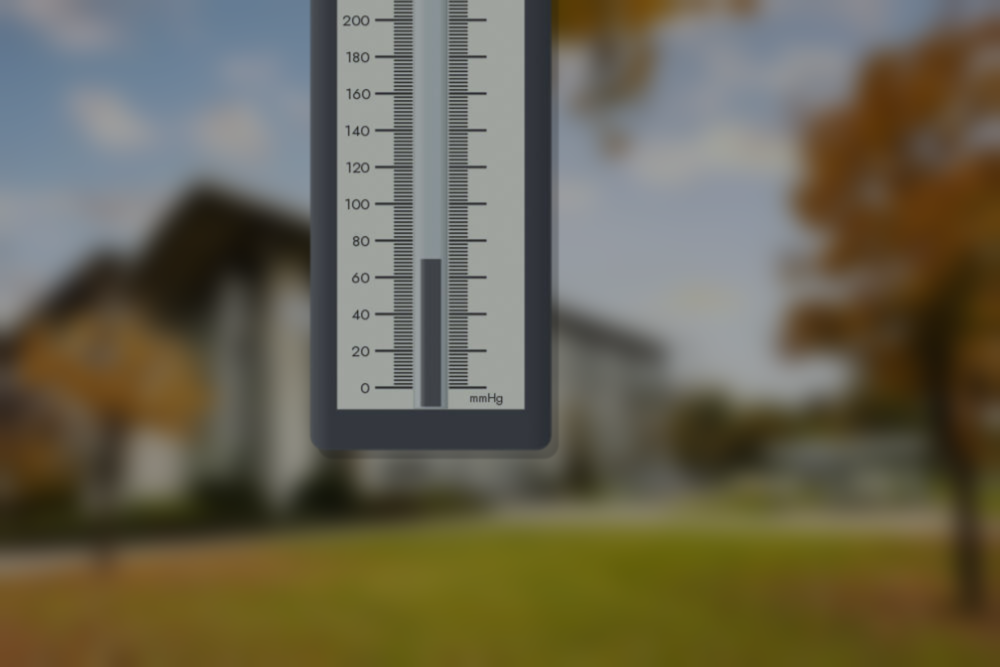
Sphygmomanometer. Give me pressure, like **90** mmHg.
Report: **70** mmHg
